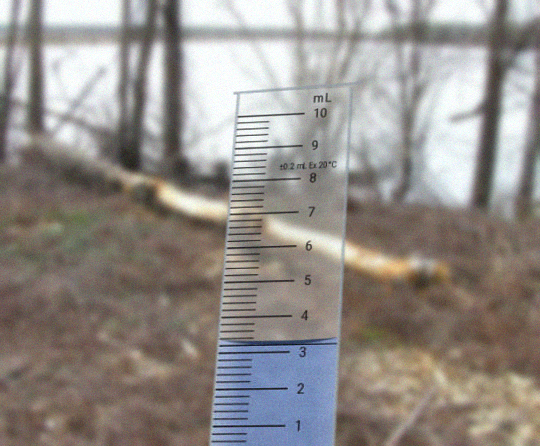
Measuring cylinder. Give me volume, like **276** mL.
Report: **3.2** mL
